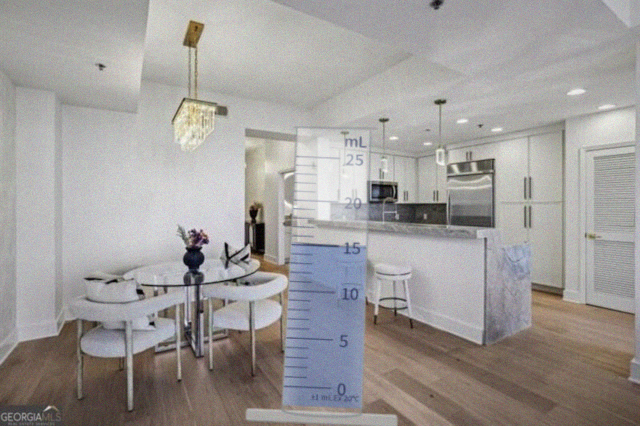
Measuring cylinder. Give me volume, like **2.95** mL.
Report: **15** mL
